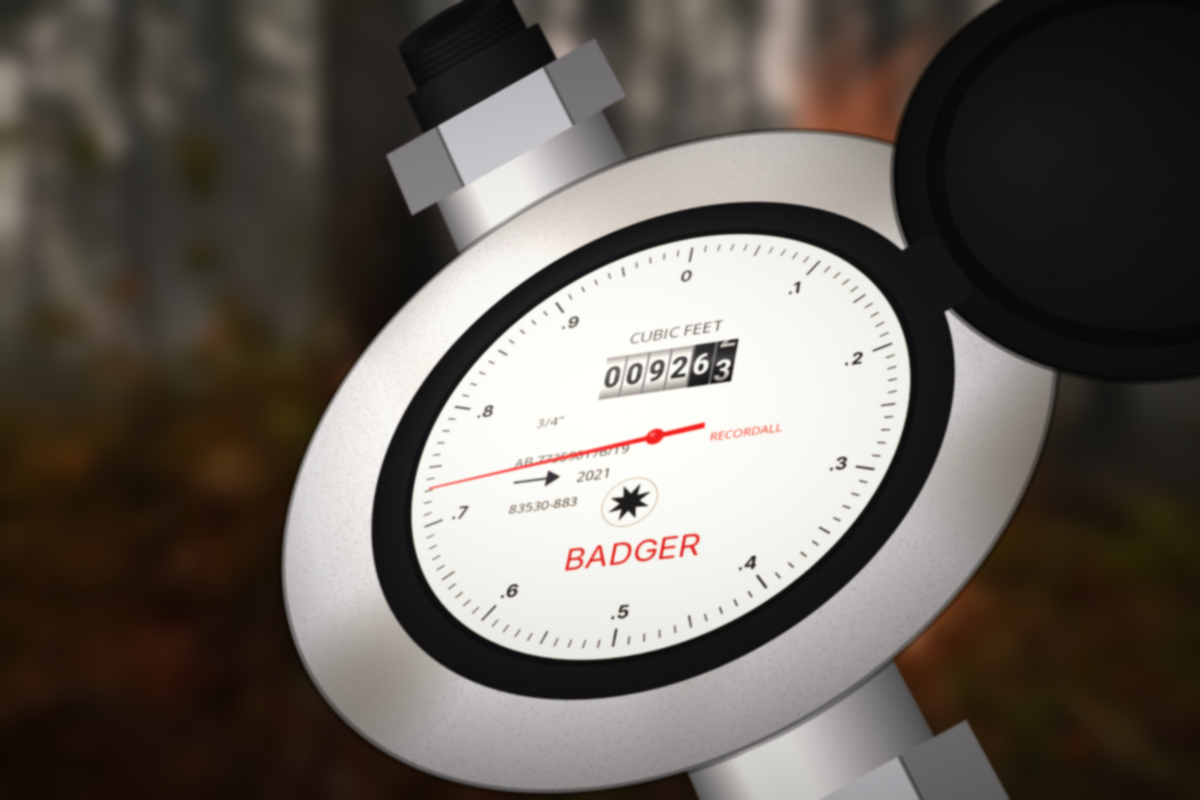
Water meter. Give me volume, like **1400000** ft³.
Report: **9262.73** ft³
